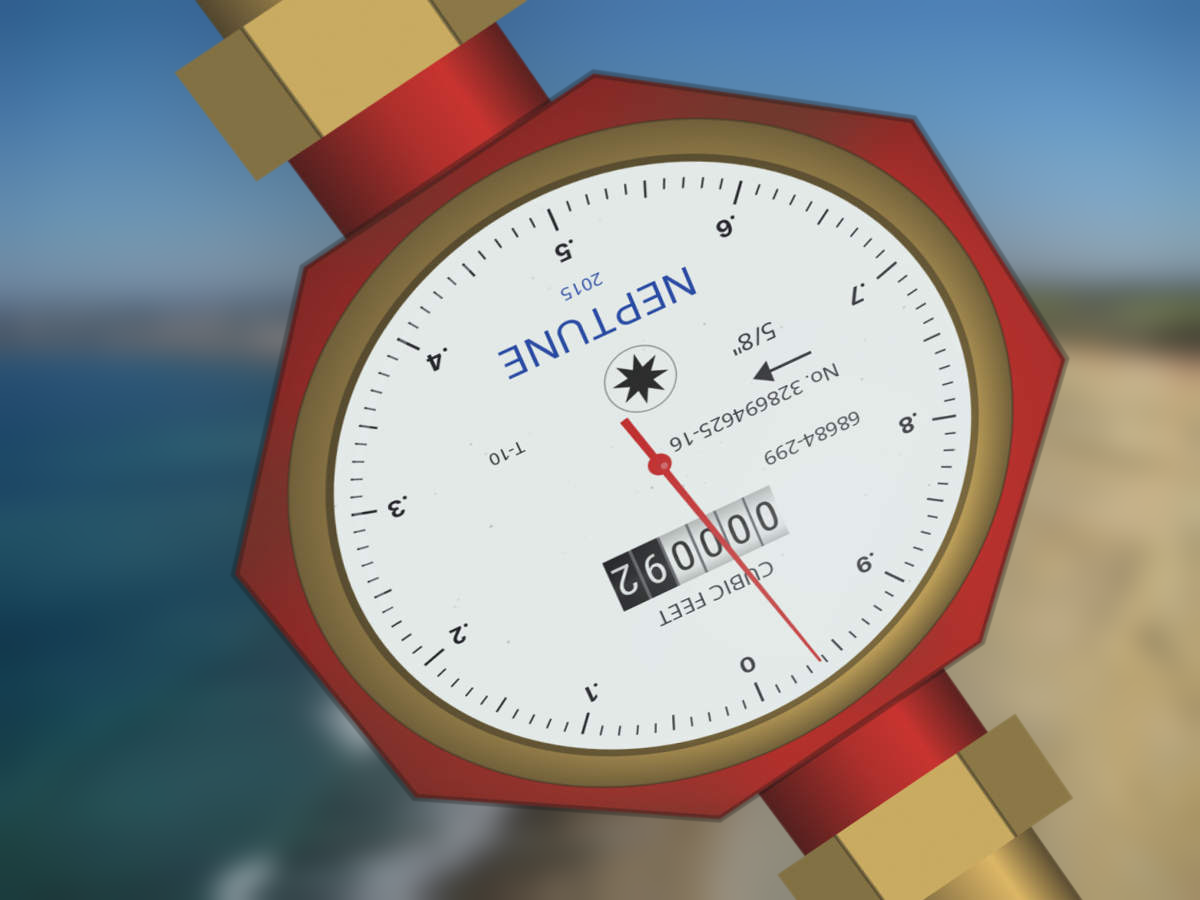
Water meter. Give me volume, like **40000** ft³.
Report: **91.96** ft³
